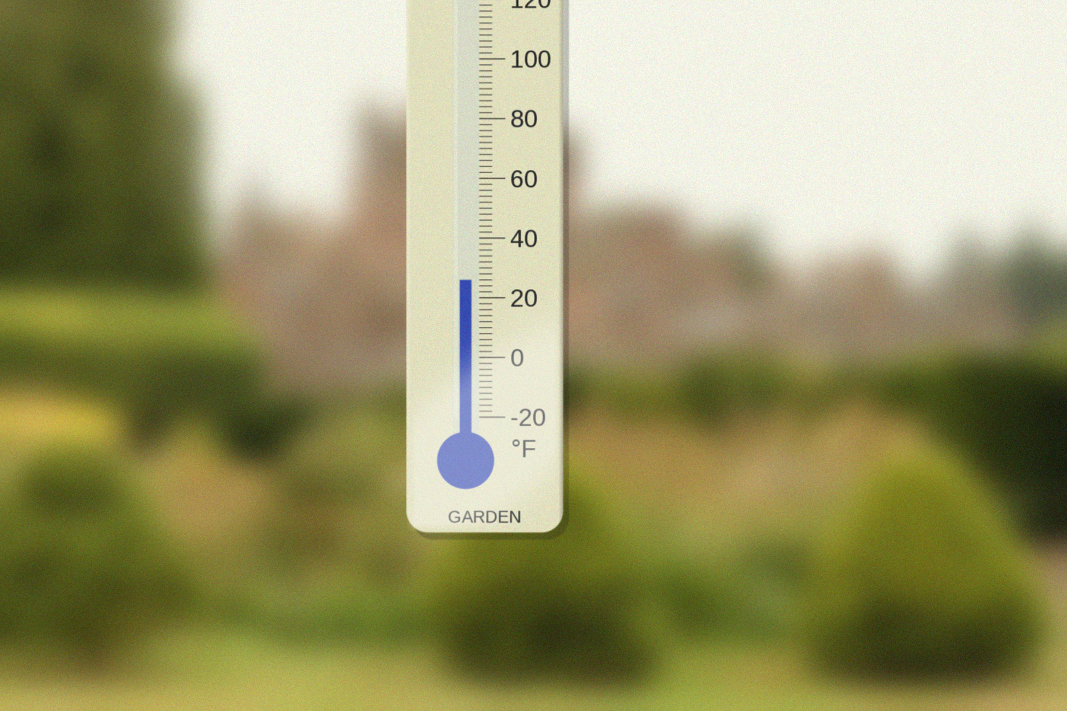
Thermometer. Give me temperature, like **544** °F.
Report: **26** °F
